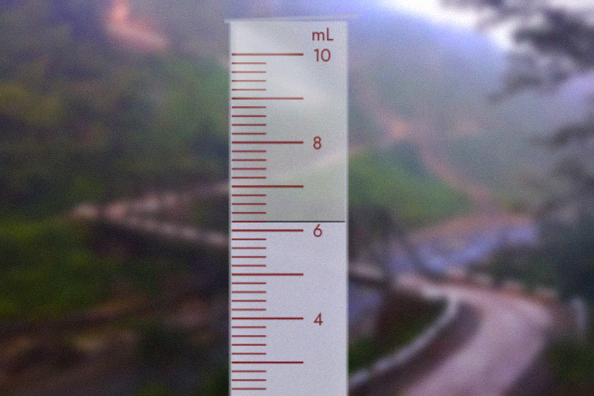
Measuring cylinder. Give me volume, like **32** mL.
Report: **6.2** mL
